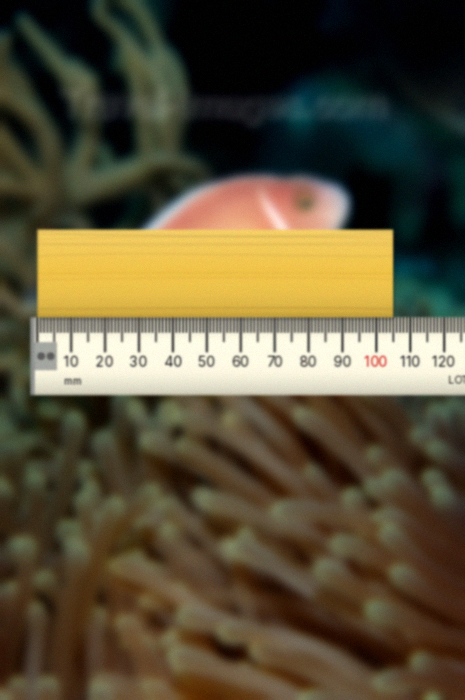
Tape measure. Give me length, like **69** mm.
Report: **105** mm
